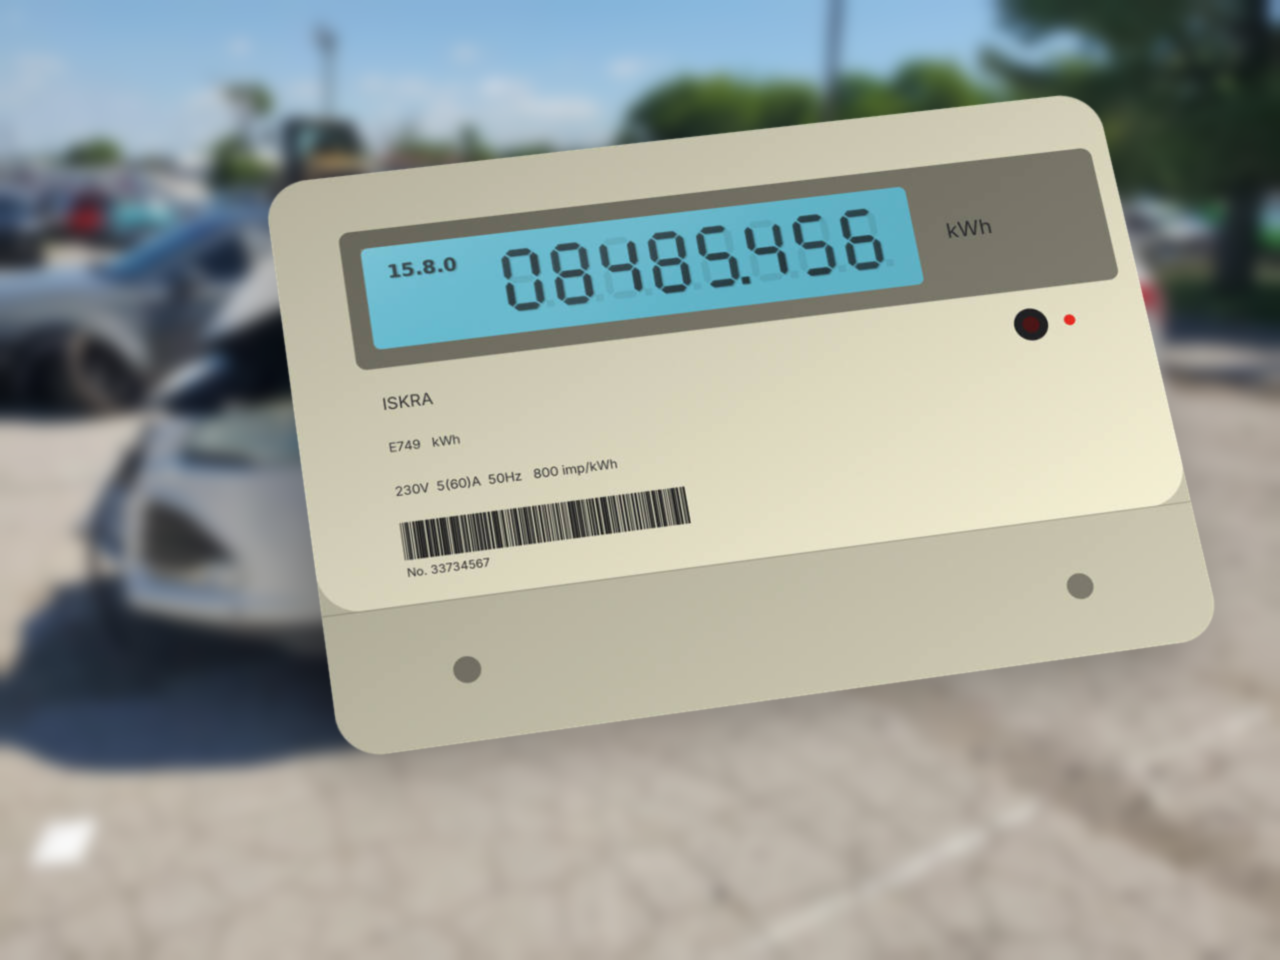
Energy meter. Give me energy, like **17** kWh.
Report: **8485.456** kWh
